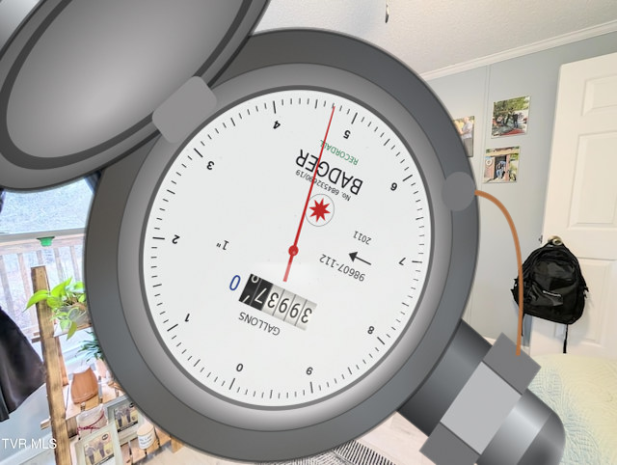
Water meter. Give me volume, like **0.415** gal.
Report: **3993774.7** gal
